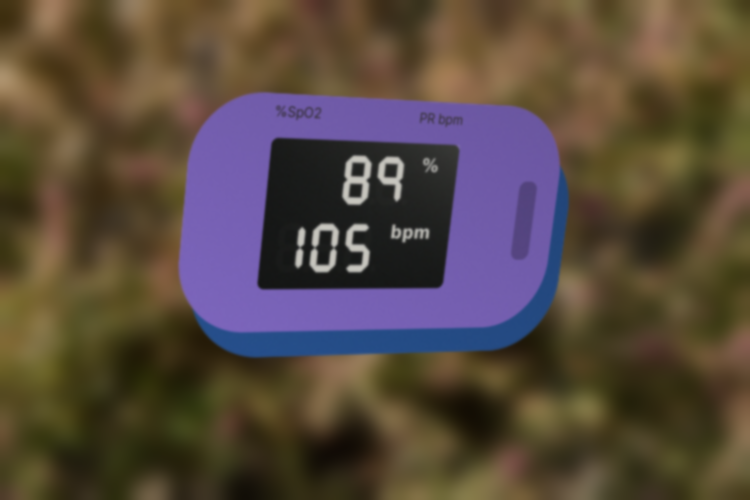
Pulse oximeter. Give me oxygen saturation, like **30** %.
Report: **89** %
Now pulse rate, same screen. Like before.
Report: **105** bpm
